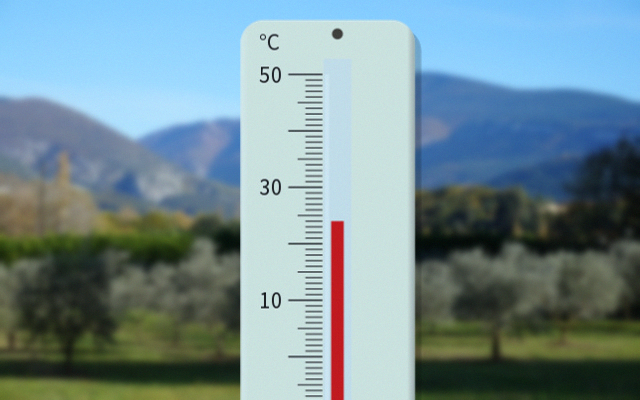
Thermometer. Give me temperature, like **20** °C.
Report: **24** °C
